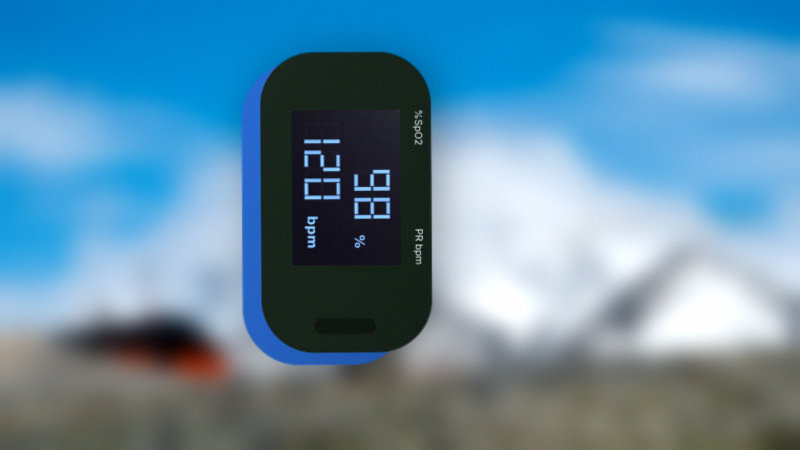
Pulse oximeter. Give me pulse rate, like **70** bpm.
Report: **120** bpm
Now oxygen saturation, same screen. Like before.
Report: **98** %
